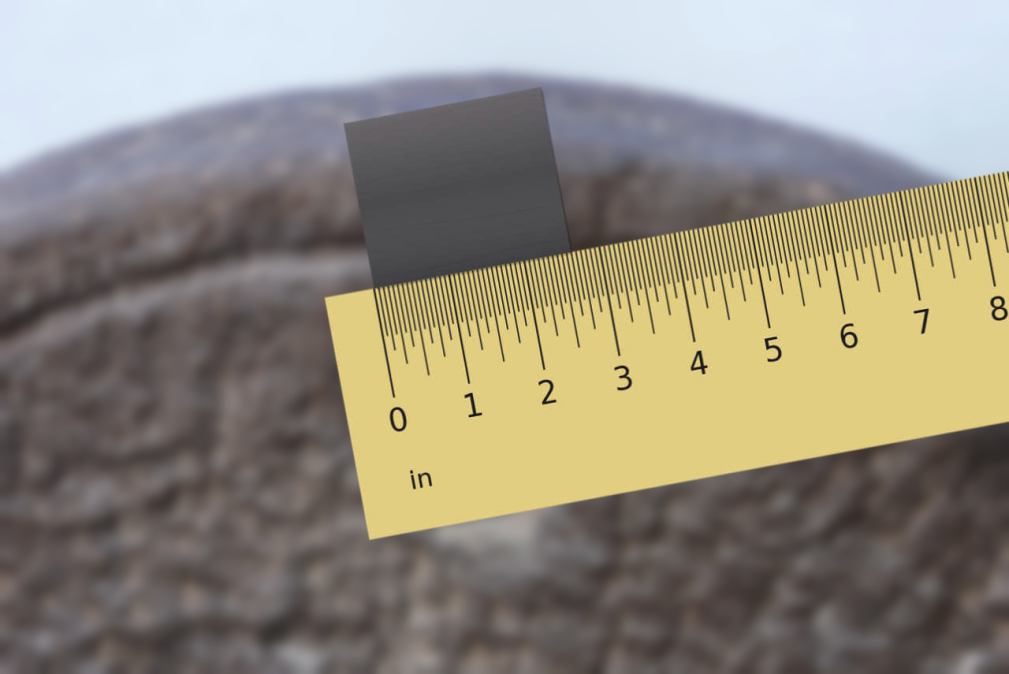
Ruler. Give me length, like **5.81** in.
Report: **2.625** in
